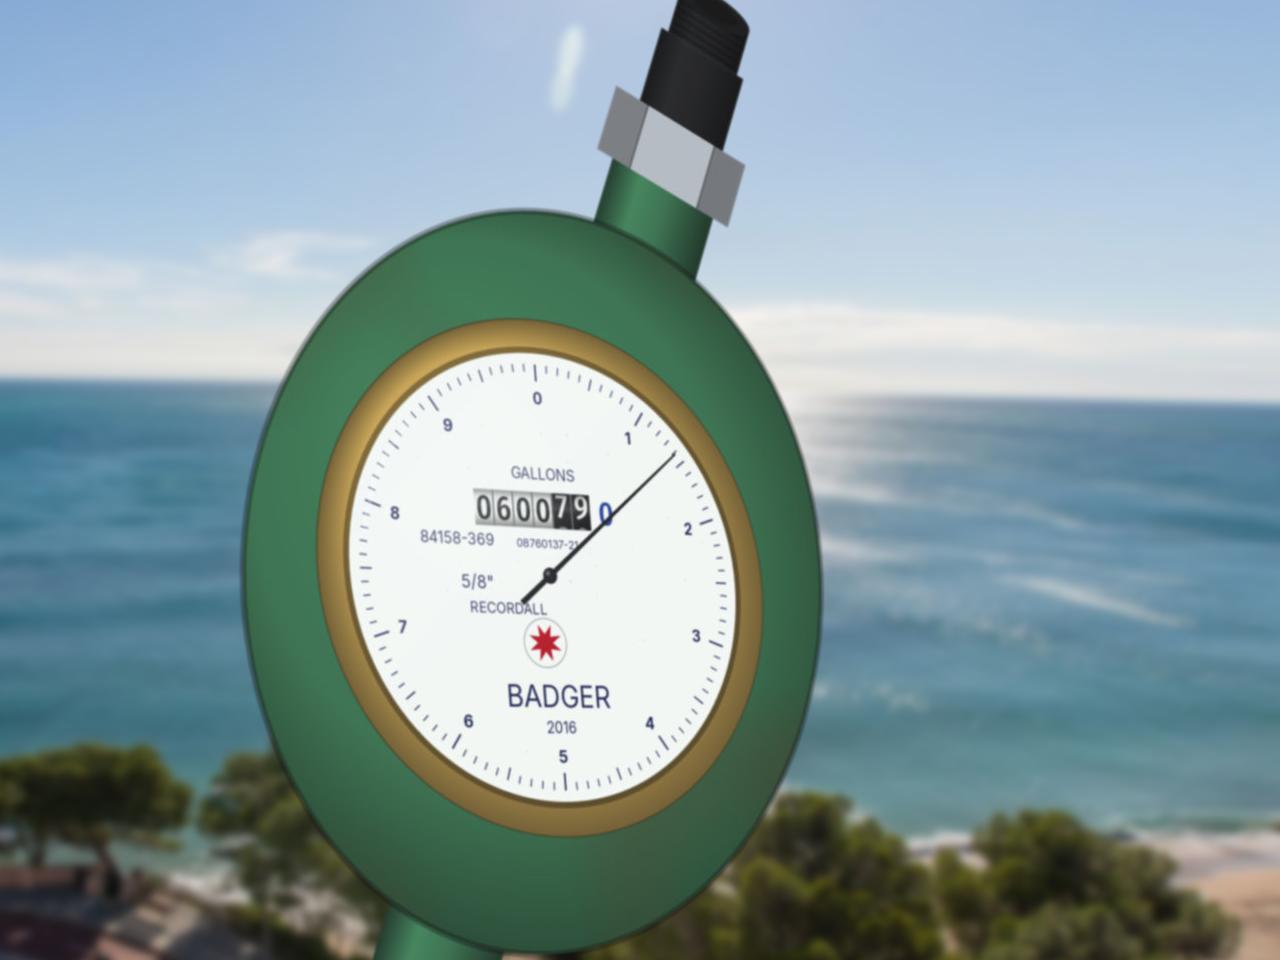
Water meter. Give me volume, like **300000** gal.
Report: **600791.4** gal
